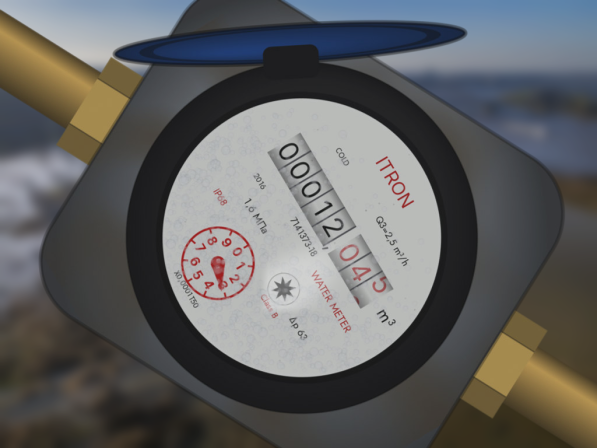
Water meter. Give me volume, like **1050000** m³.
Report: **12.0453** m³
